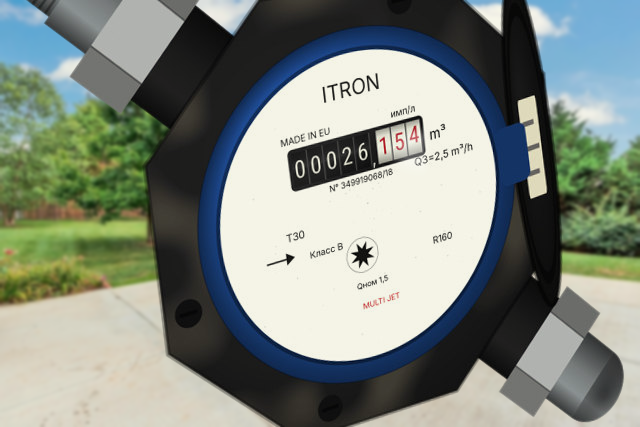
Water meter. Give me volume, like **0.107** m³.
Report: **26.154** m³
